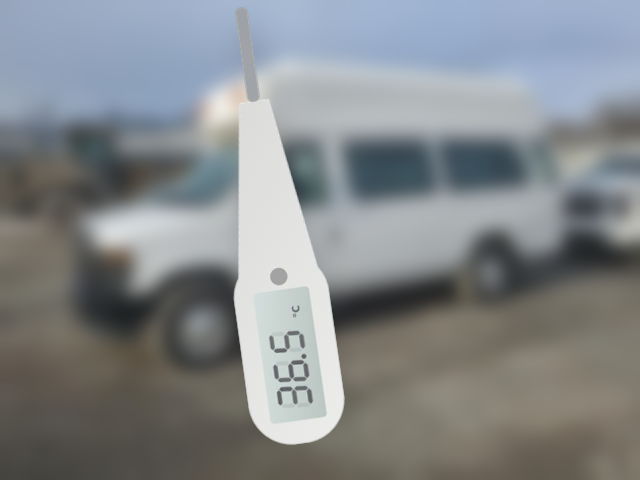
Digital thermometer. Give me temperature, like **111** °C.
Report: **36.5** °C
